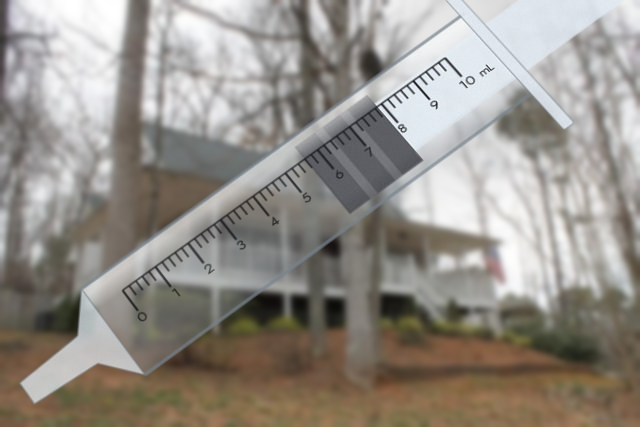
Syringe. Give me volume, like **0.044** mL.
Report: **5.6** mL
